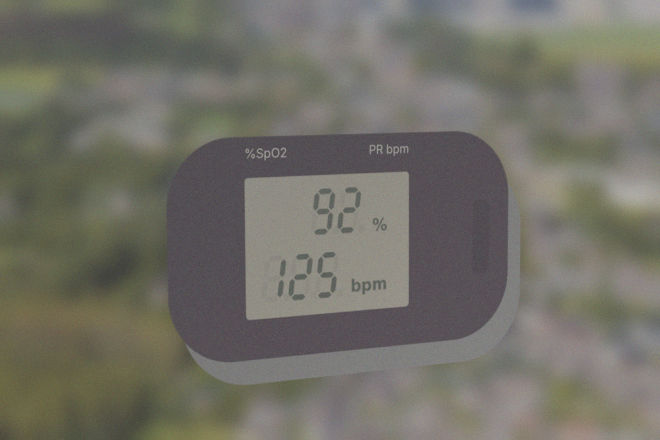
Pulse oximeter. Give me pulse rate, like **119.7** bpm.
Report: **125** bpm
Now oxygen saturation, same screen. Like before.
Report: **92** %
